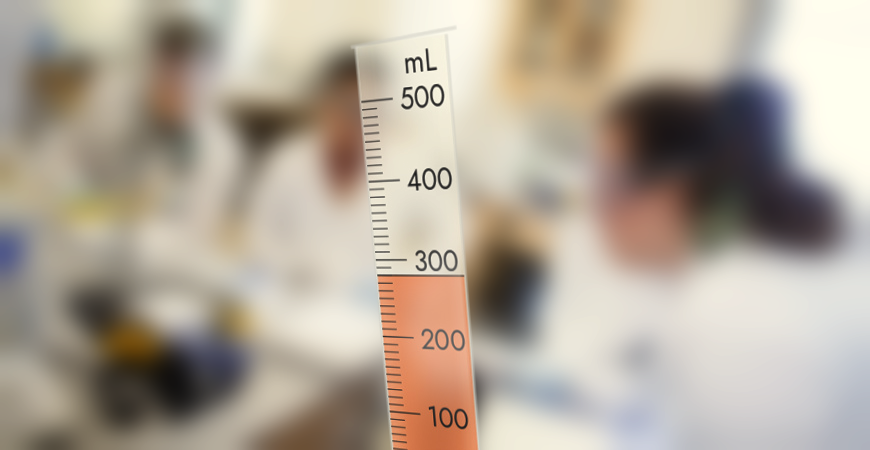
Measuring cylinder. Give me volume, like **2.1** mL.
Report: **280** mL
